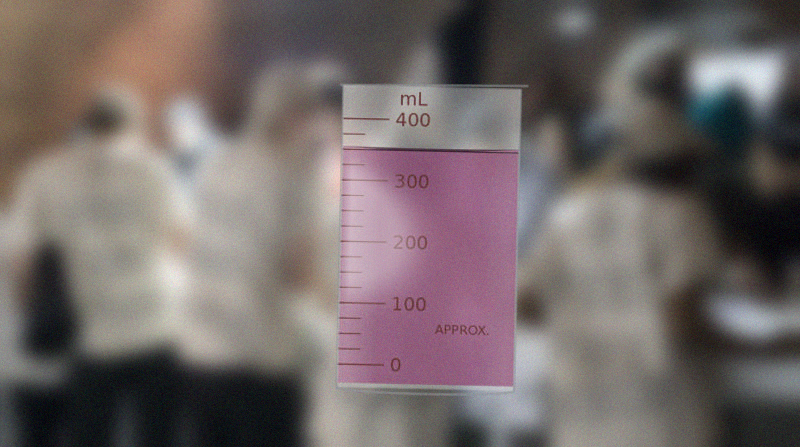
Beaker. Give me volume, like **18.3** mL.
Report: **350** mL
